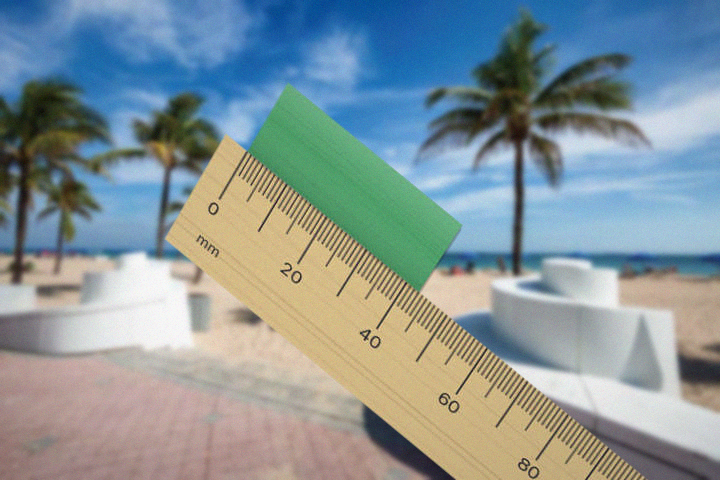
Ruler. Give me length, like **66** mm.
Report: **43** mm
